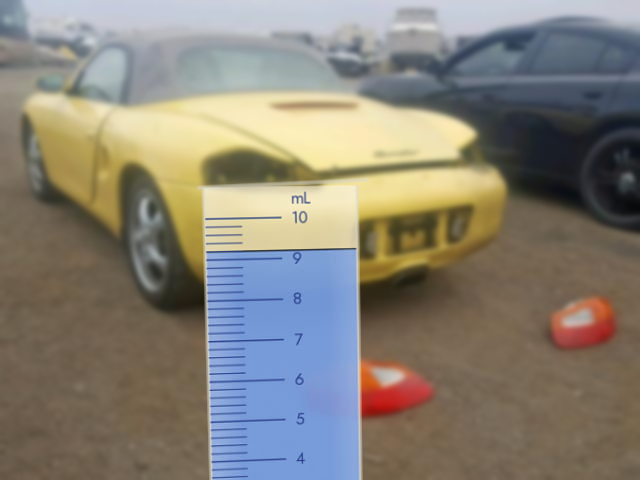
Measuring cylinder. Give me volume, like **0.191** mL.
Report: **9.2** mL
